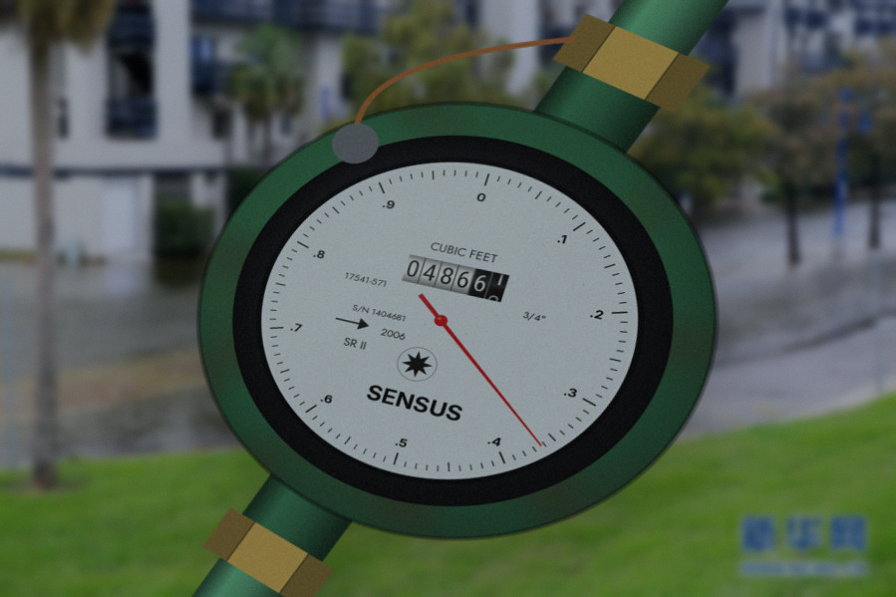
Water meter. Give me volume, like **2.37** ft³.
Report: **48661.36** ft³
